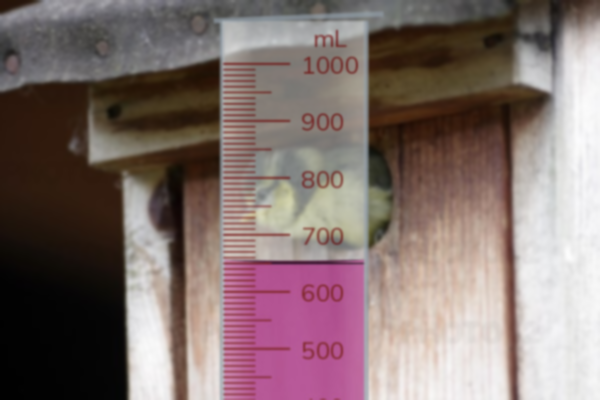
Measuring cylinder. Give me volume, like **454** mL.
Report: **650** mL
